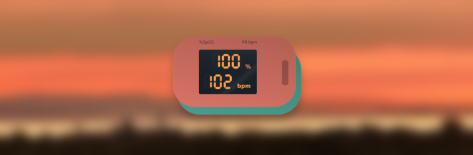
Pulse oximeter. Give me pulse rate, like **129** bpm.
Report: **102** bpm
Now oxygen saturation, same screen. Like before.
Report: **100** %
